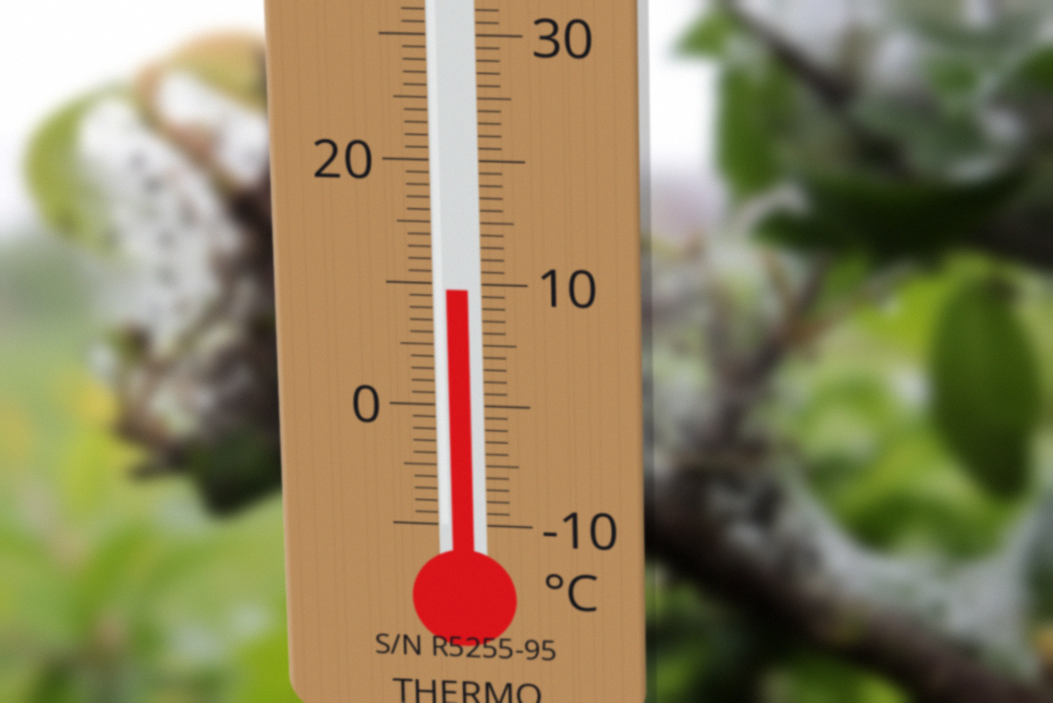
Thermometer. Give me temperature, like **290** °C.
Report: **9.5** °C
